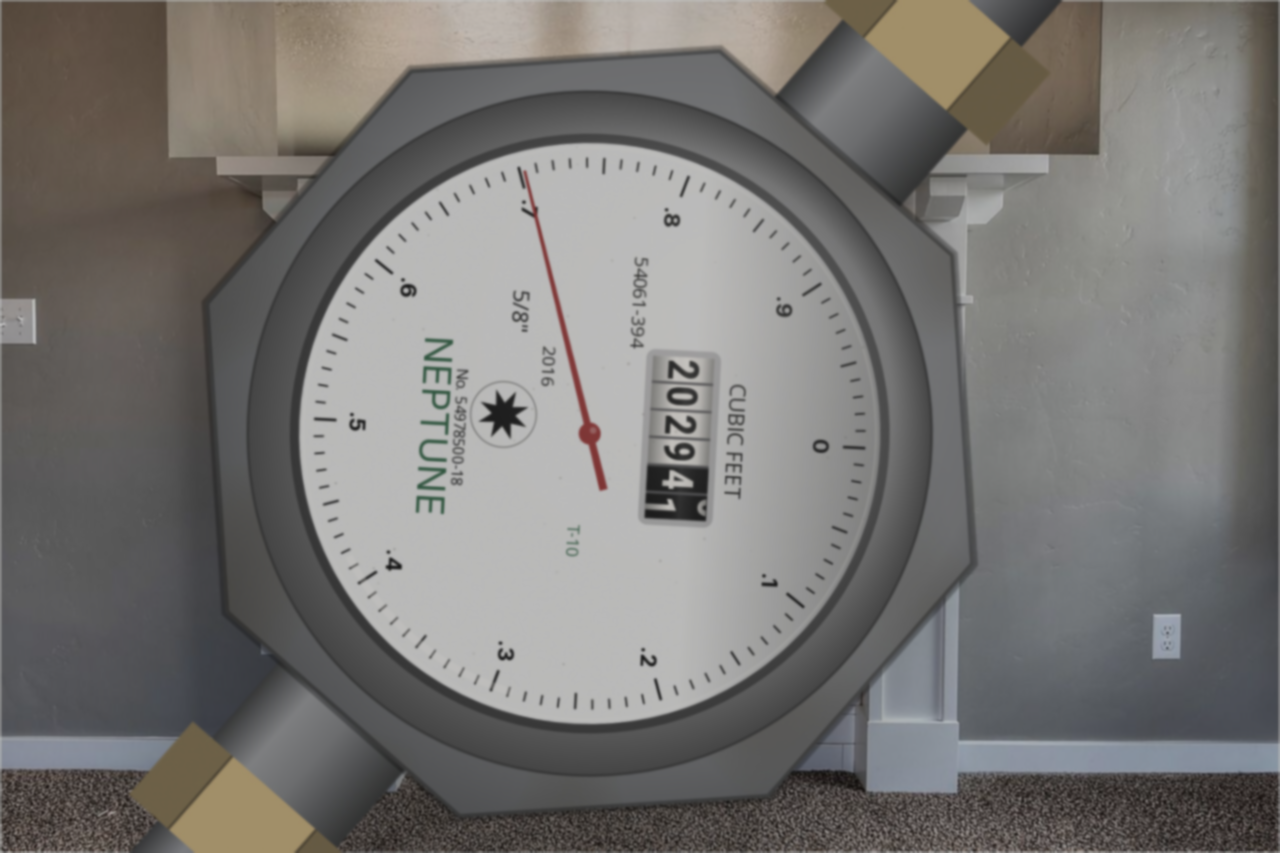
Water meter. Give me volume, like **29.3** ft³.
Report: **202940.70** ft³
